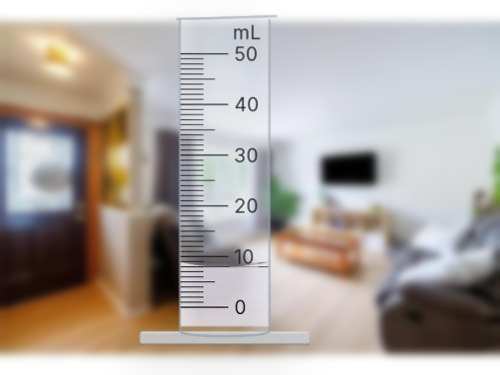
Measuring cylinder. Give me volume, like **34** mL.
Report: **8** mL
